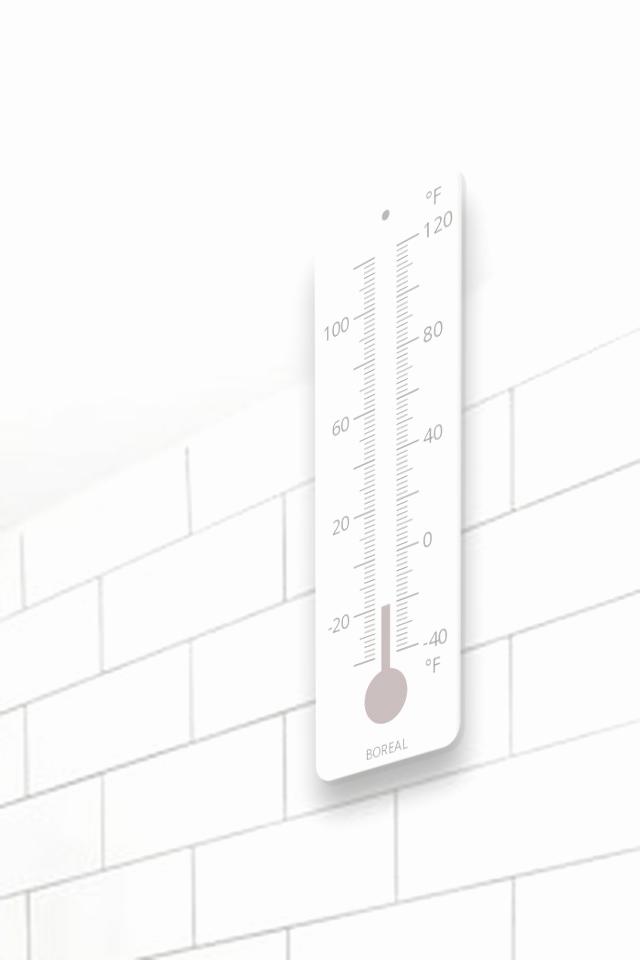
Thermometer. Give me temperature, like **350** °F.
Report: **-20** °F
